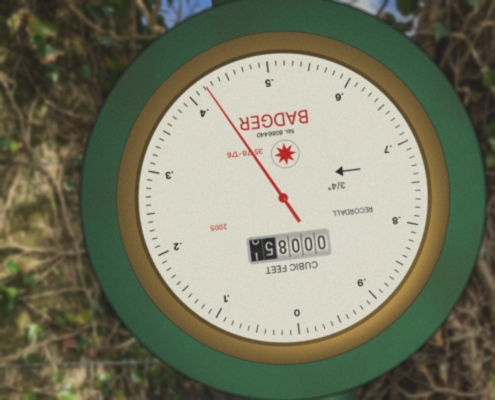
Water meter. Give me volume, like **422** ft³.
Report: **851.42** ft³
